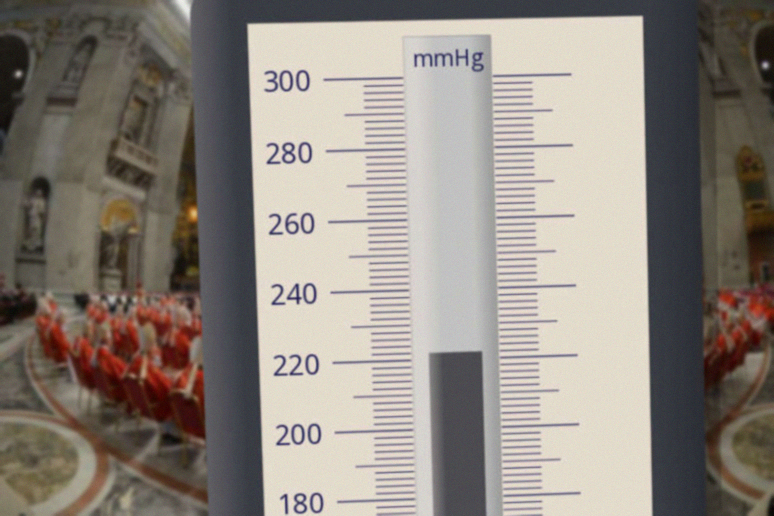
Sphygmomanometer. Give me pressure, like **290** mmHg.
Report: **222** mmHg
